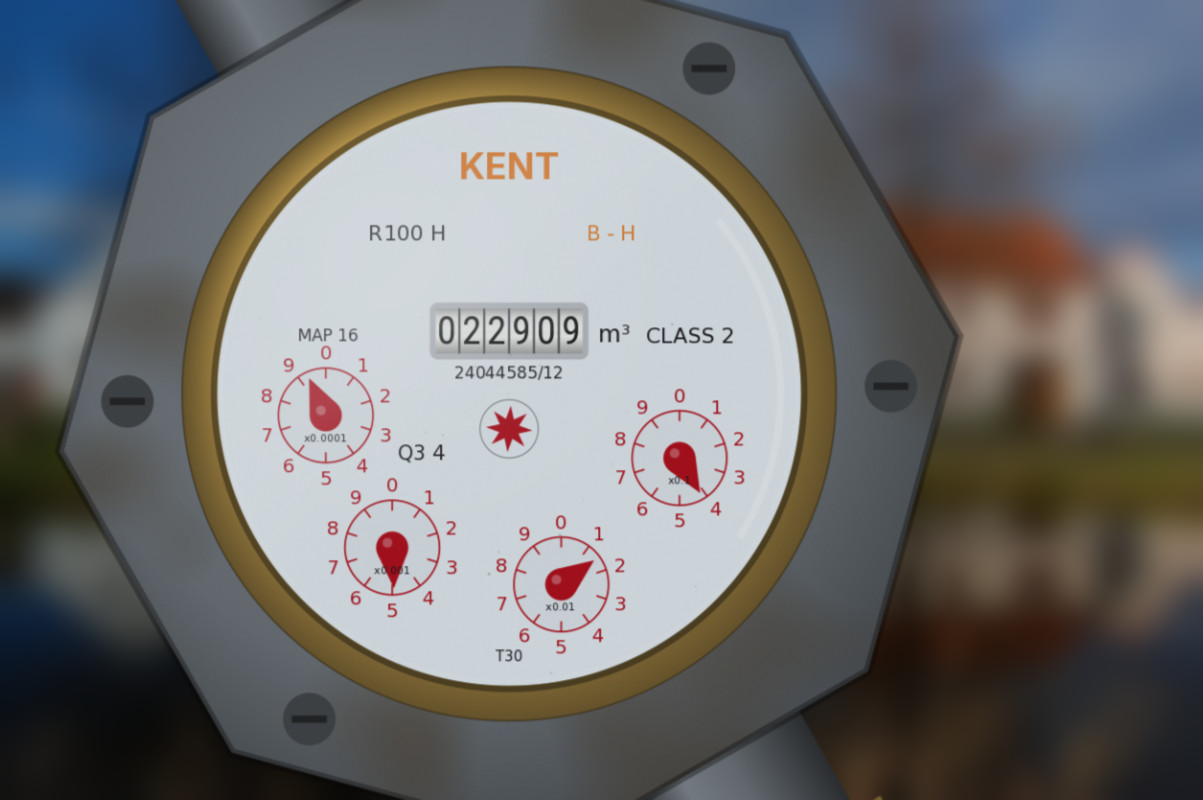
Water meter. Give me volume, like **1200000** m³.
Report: **22909.4149** m³
